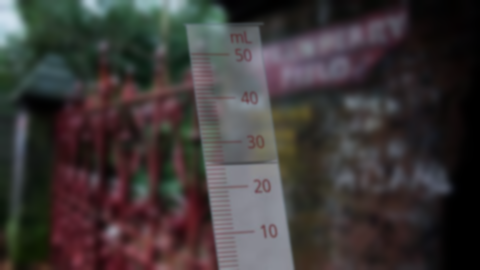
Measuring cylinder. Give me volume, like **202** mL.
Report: **25** mL
